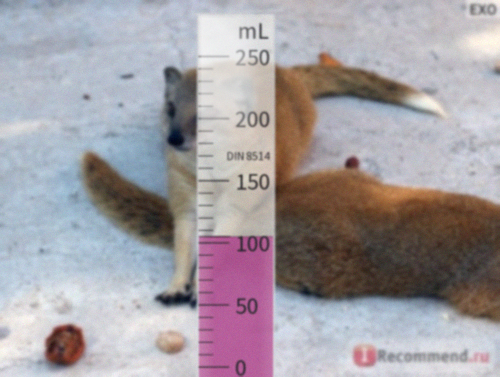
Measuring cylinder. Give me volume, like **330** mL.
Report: **105** mL
